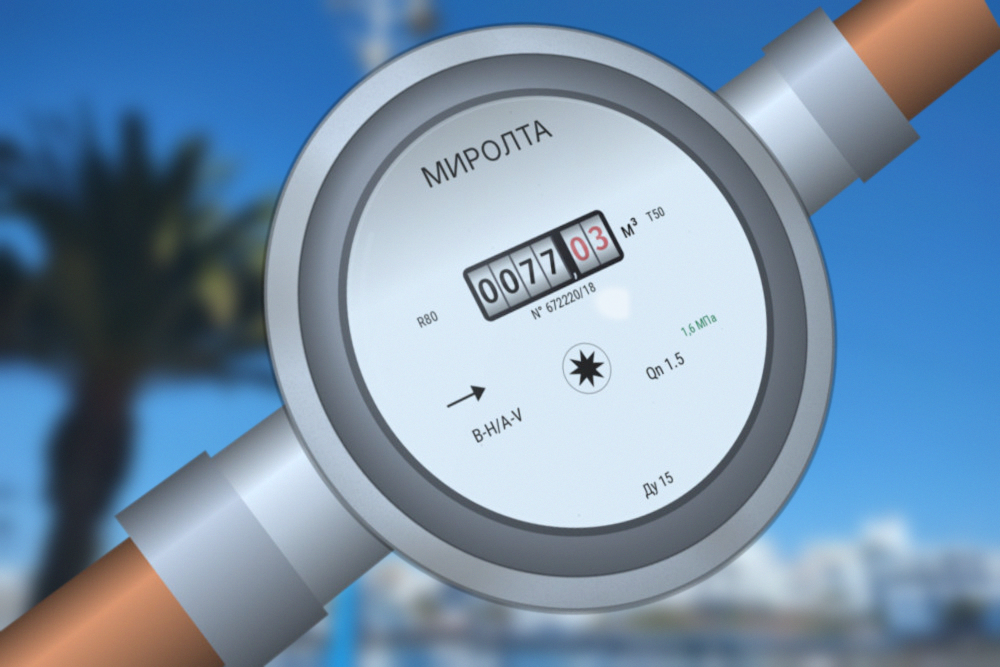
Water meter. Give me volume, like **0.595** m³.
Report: **77.03** m³
